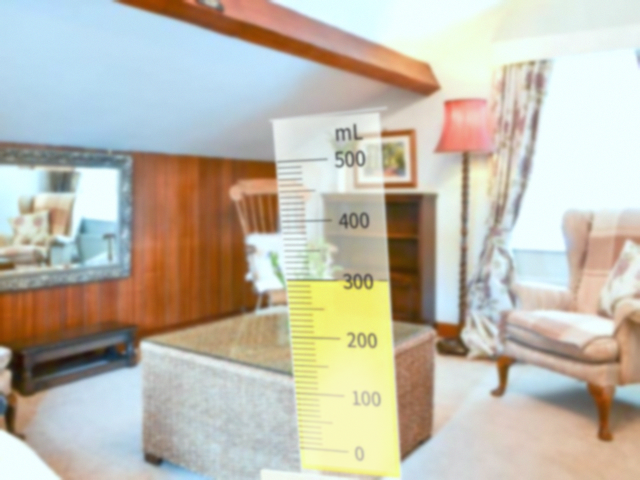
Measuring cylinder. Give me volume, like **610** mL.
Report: **300** mL
